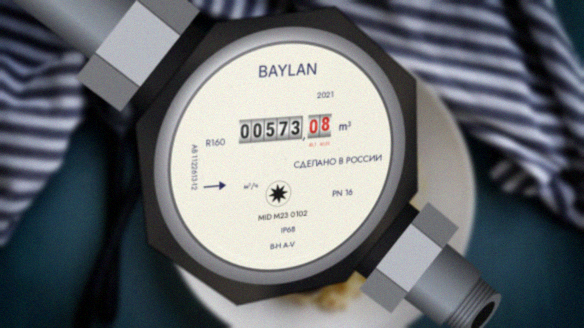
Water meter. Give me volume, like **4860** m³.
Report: **573.08** m³
